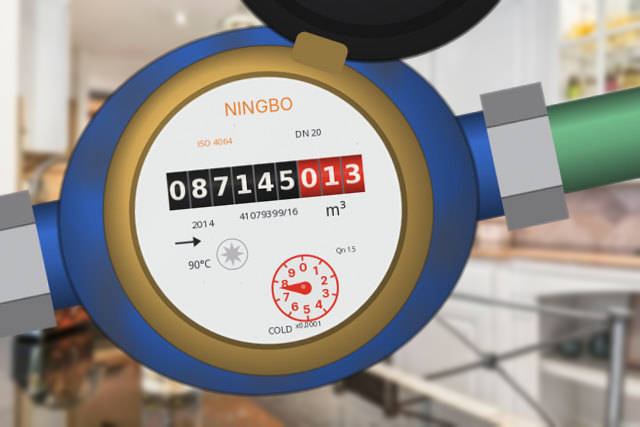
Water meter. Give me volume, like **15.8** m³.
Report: **87145.0137** m³
